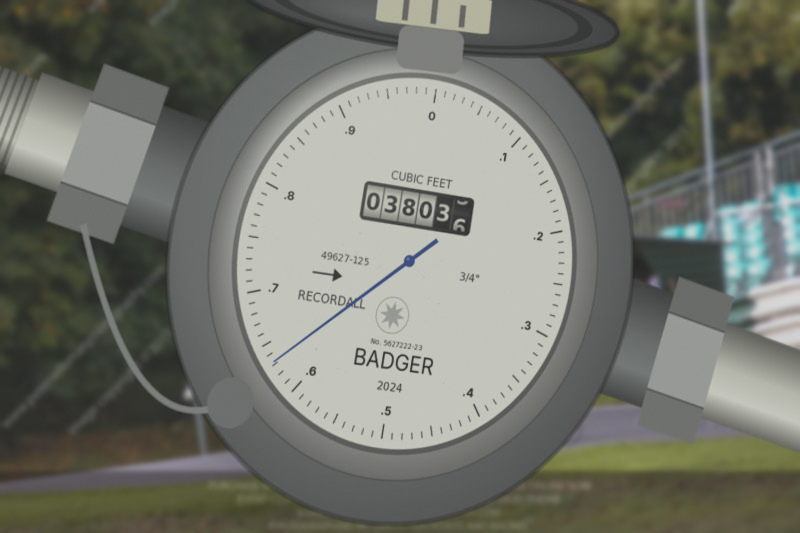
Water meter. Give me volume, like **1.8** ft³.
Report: **38035.63** ft³
